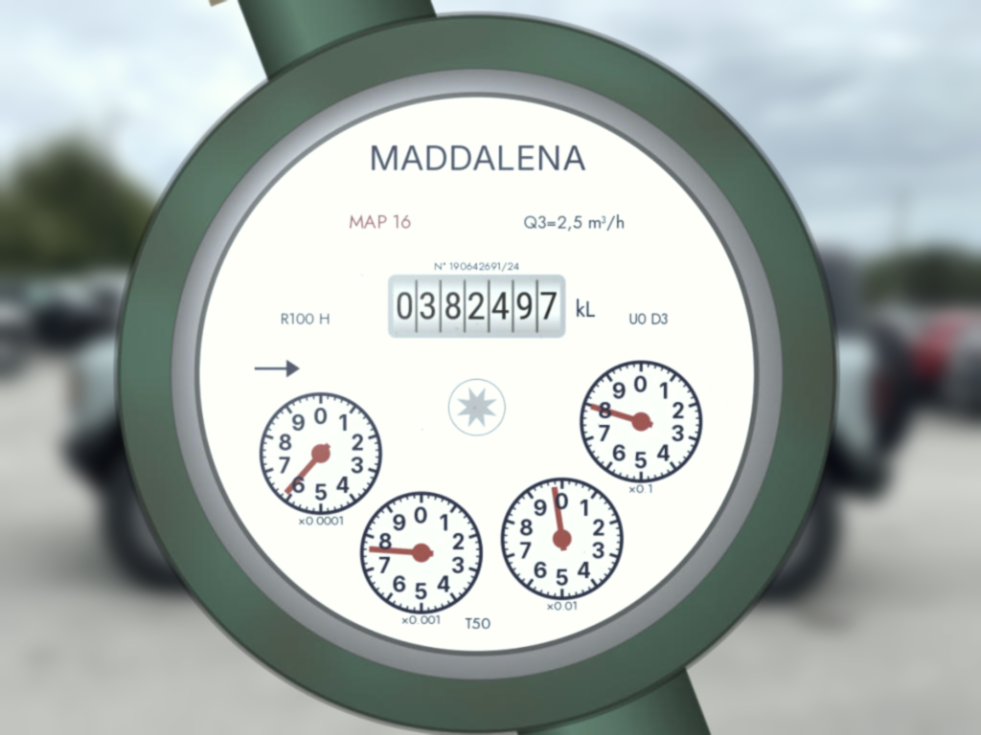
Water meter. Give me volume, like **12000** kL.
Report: **382497.7976** kL
